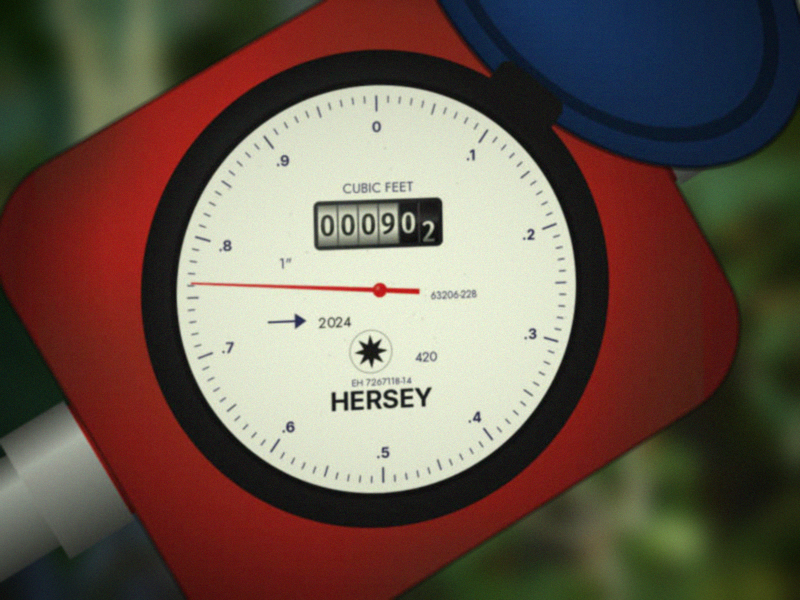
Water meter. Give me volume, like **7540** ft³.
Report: **901.76** ft³
